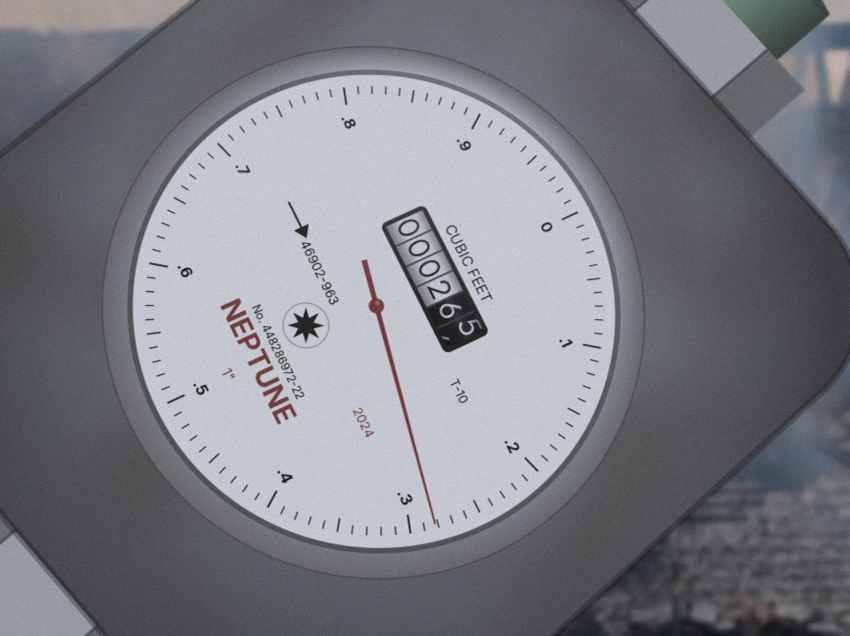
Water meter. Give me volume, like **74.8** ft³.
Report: **265.28** ft³
